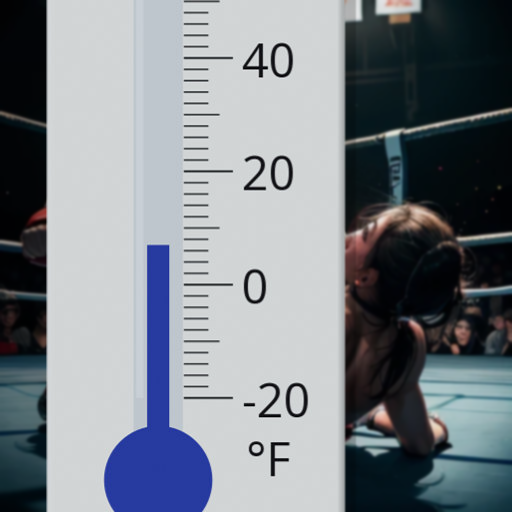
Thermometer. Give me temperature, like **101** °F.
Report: **7** °F
